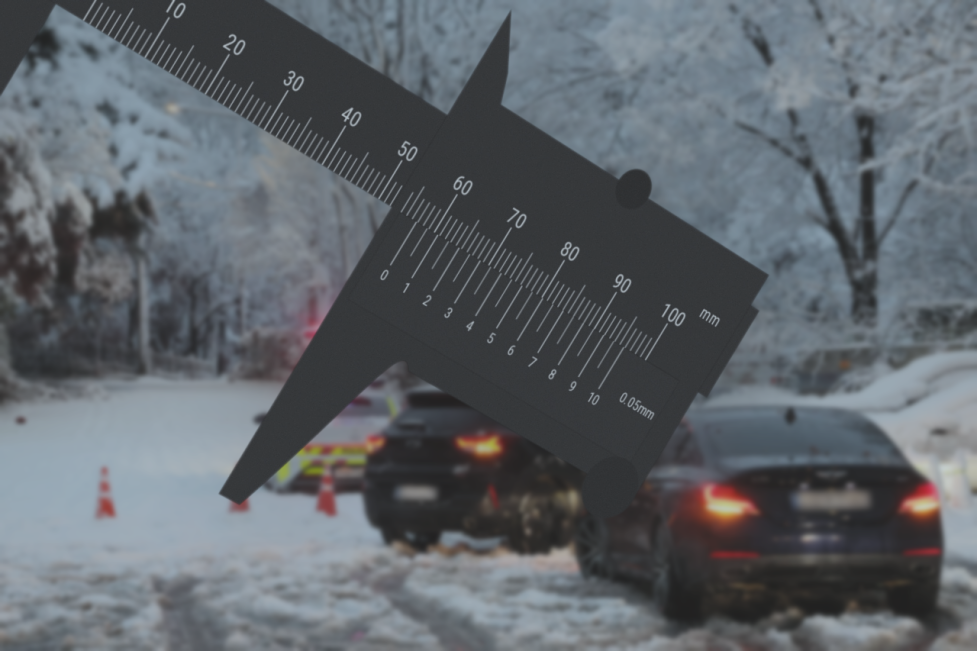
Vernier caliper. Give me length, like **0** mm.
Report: **56.8** mm
